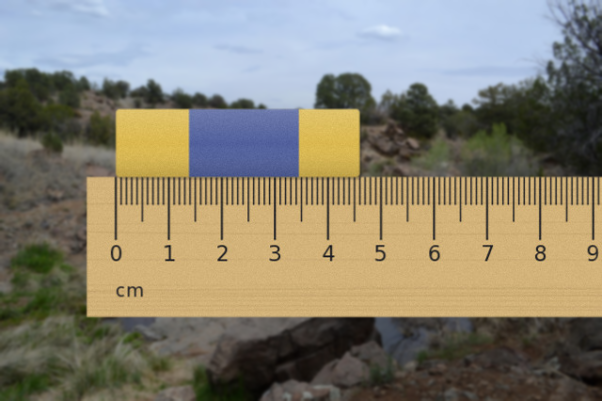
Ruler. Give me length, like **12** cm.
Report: **4.6** cm
